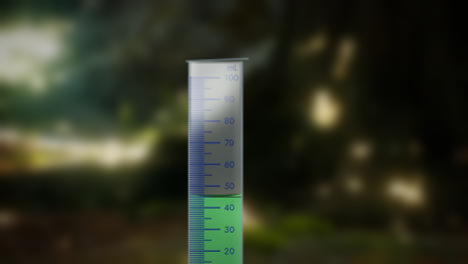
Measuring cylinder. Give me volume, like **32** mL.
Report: **45** mL
